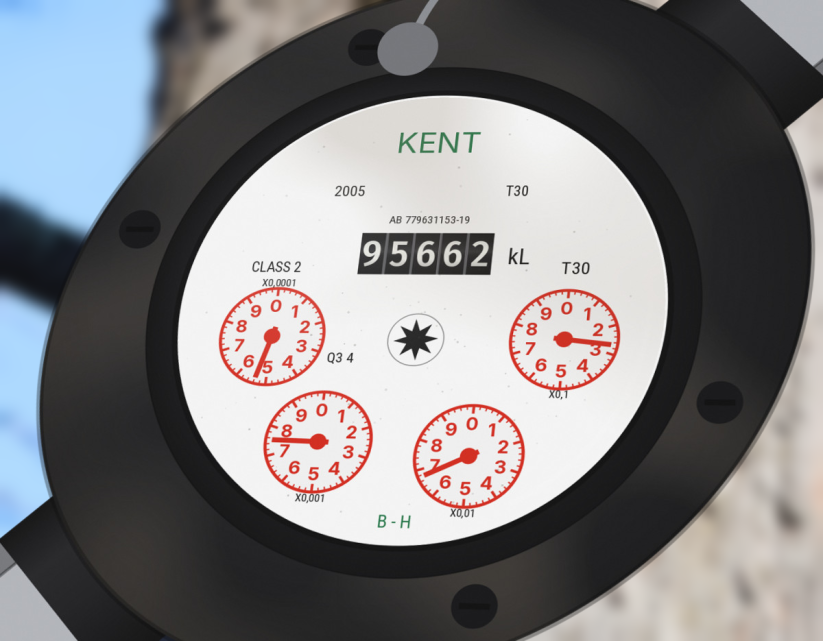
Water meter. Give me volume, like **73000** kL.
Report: **95662.2675** kL
